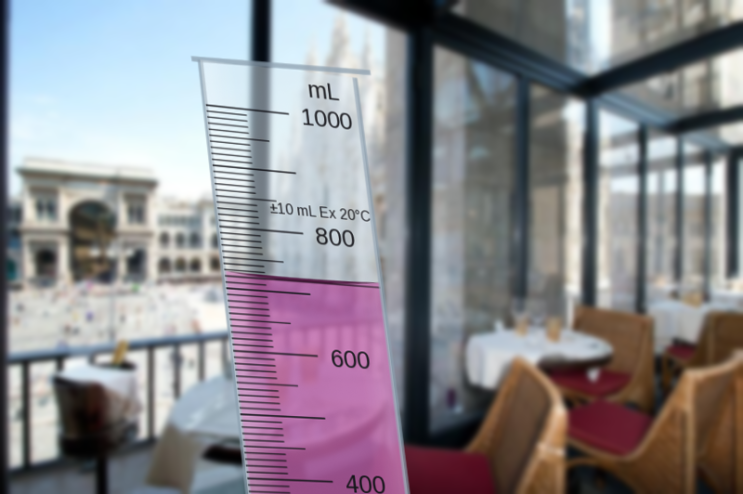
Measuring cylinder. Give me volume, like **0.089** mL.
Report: **720** mL
